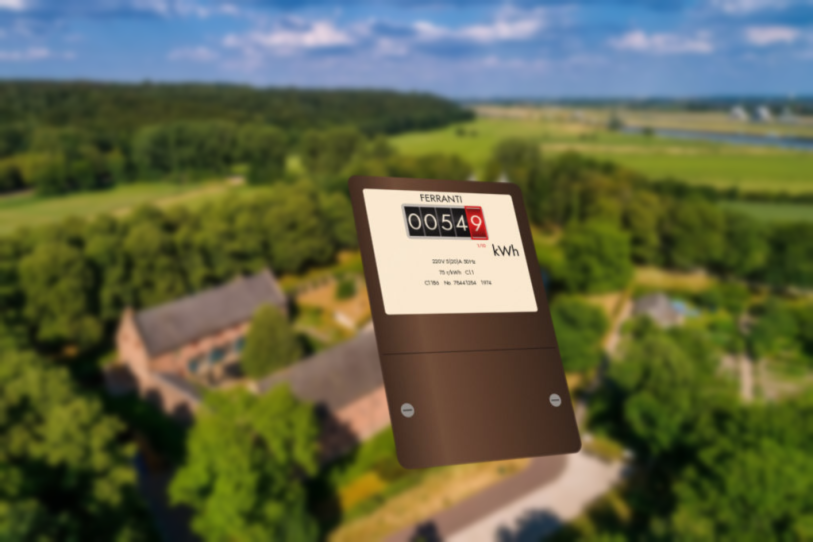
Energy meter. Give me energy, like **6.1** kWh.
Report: **54.9** kWh
